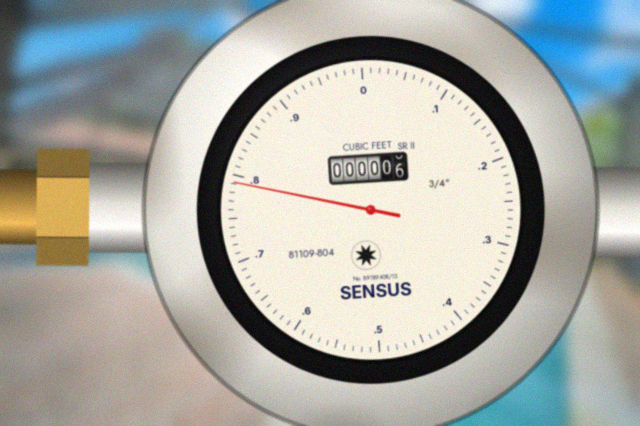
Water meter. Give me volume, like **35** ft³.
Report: **5.79** ft³
